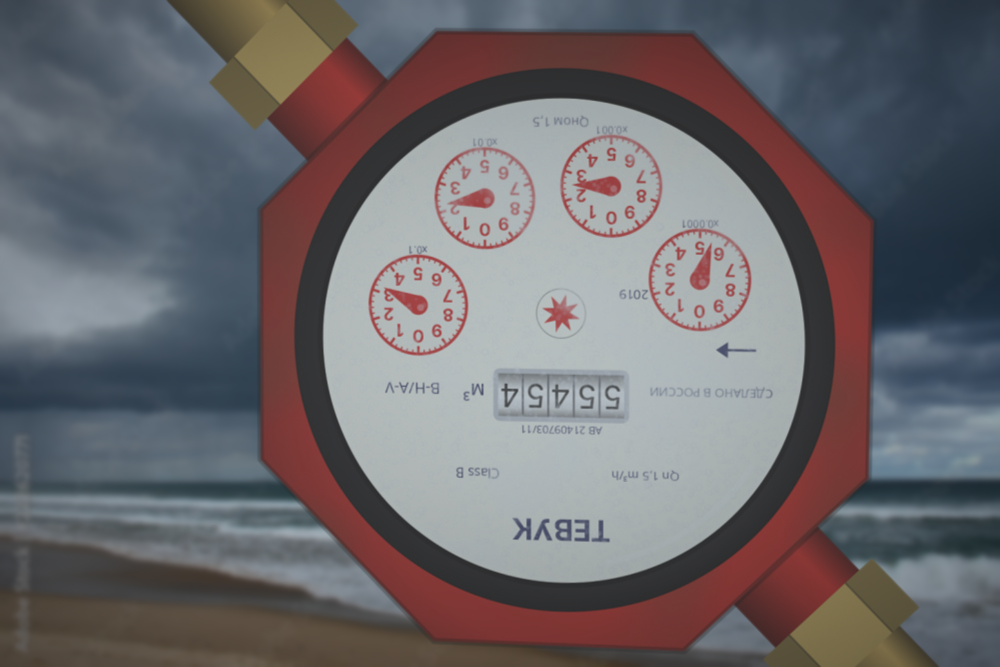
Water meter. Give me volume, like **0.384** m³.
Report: **55454.3225** m³
